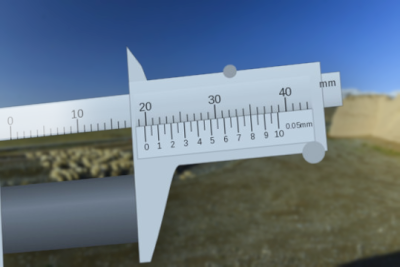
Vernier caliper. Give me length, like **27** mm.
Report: **19.8** mm
